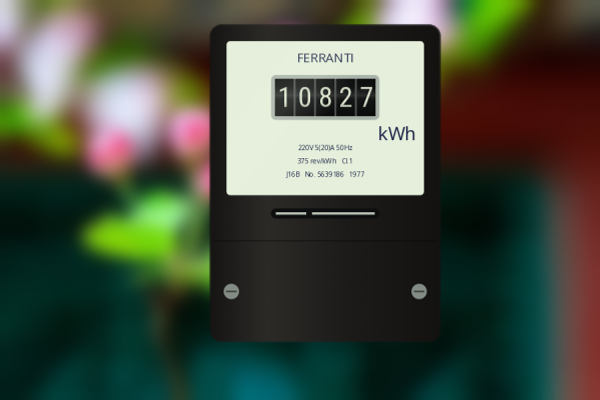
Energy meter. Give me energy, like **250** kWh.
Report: **10827** kWh
